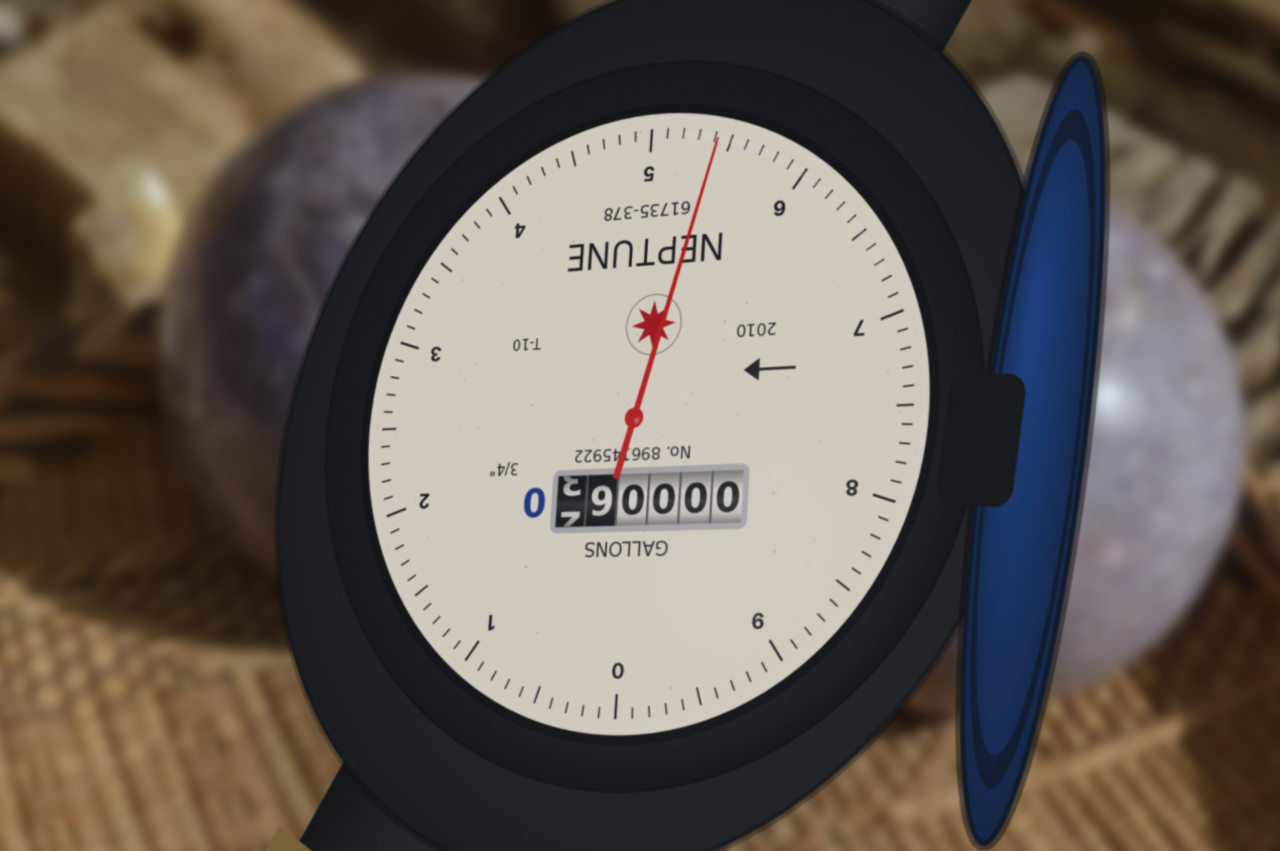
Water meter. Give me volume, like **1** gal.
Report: **625.4** gal
